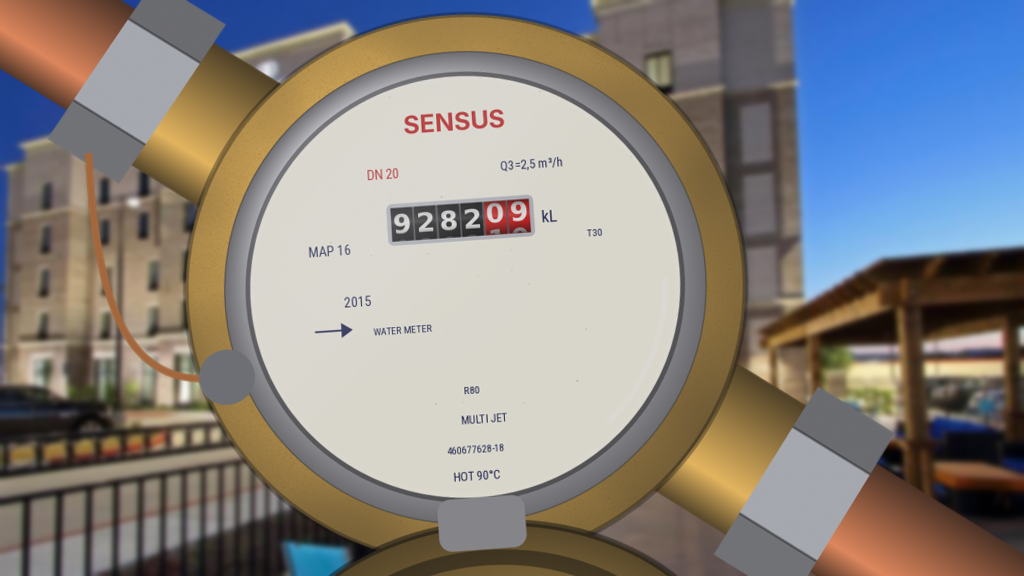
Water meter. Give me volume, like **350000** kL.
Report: **9282.09** kL
